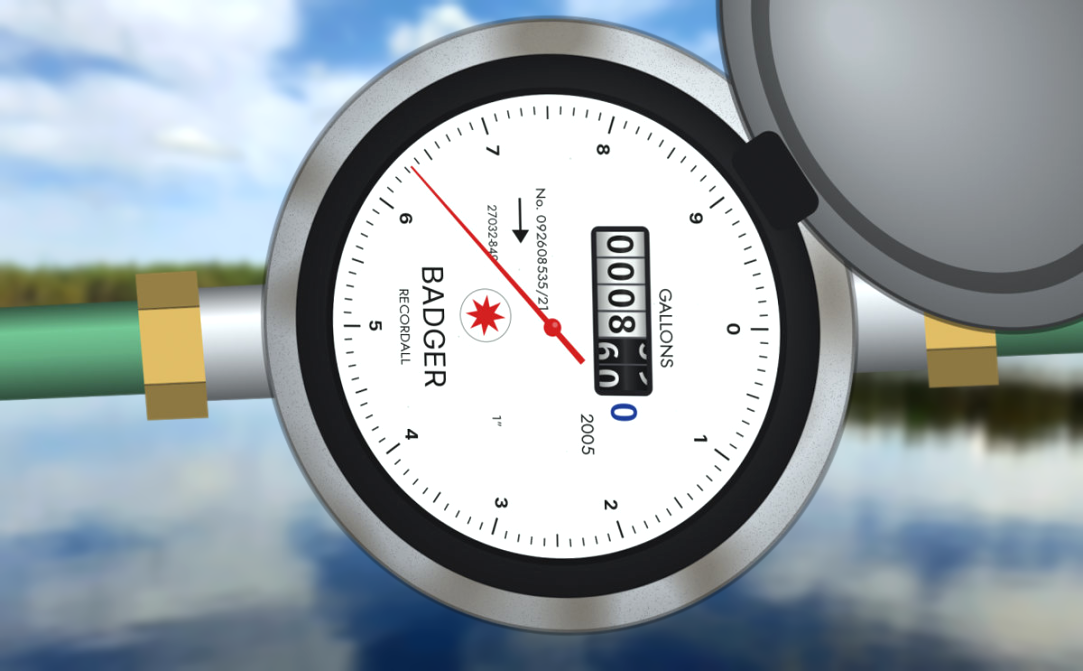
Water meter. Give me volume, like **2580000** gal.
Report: **8596.3** gal
